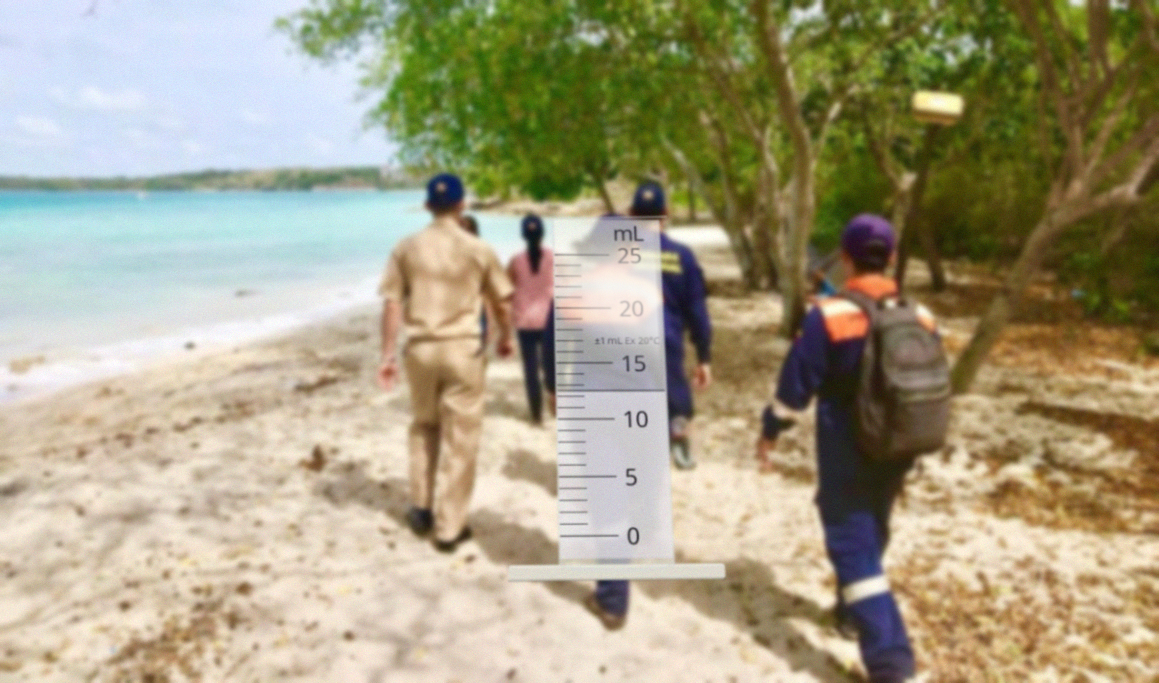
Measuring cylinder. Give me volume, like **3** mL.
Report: **12.5** mL
